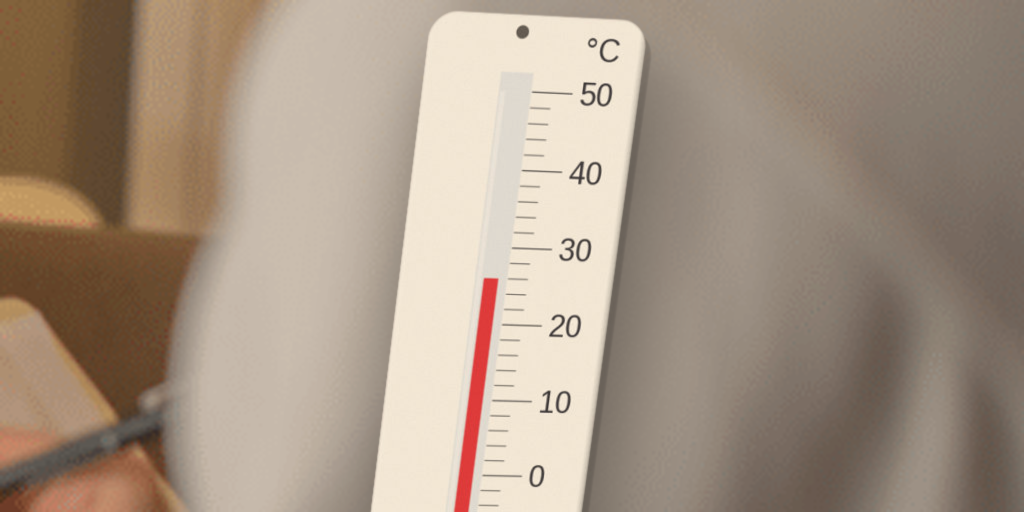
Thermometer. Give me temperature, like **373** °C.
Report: **26** °C
